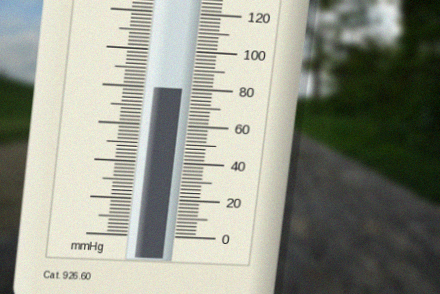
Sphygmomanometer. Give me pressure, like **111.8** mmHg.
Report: **80** mmHg
